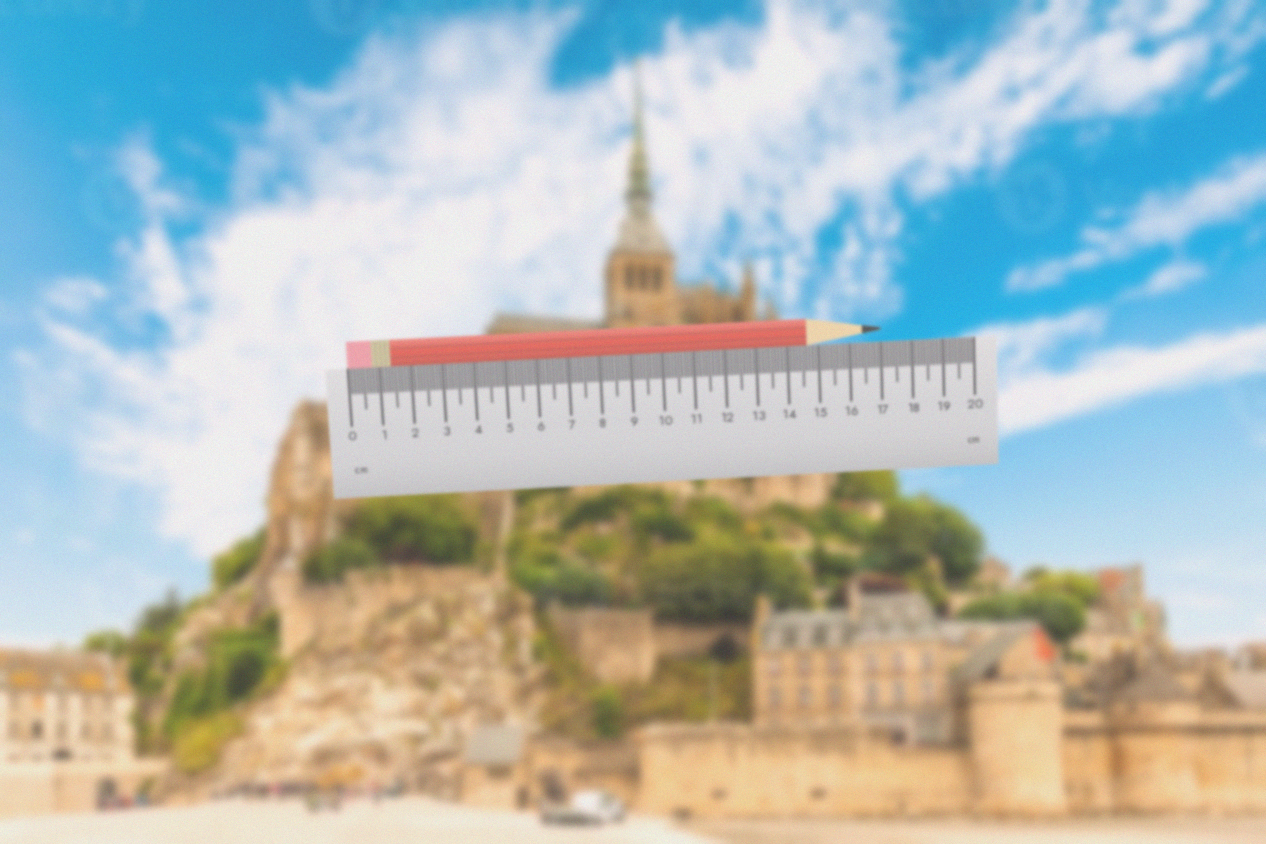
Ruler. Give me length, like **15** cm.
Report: **17** cm
